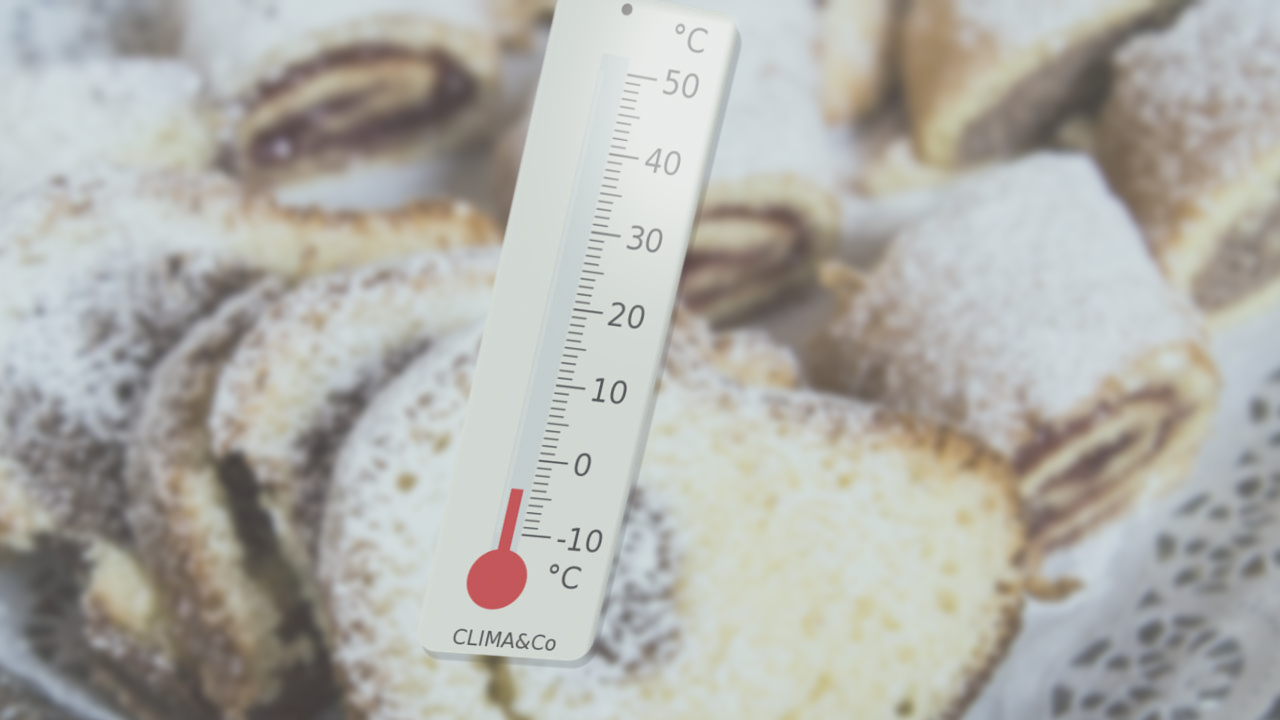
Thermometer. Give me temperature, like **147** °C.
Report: **-4** °C
